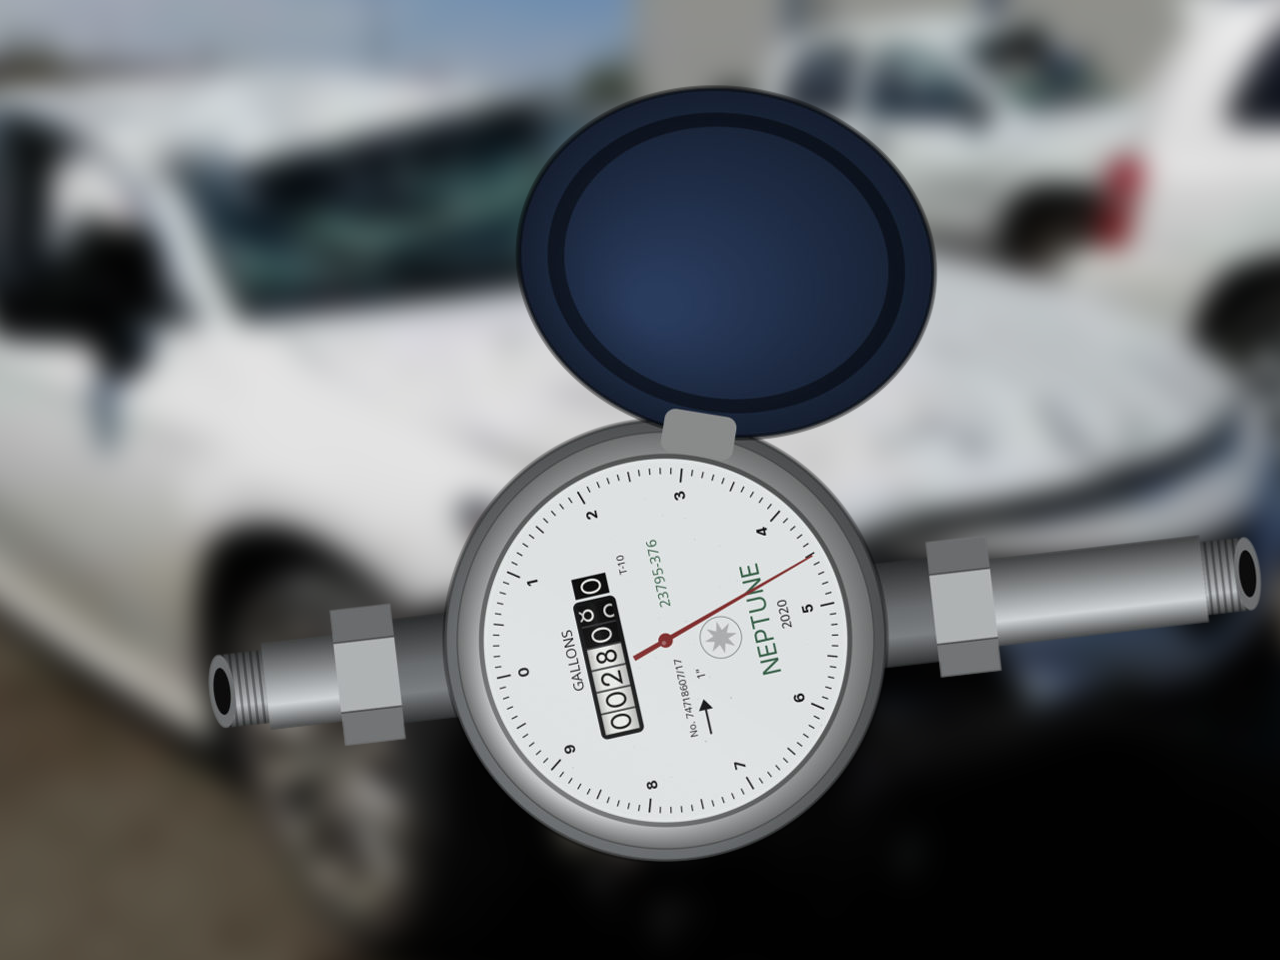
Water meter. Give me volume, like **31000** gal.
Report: **28084.5** gal
